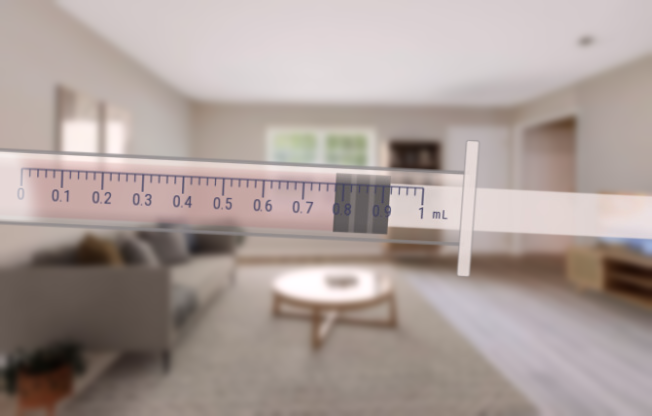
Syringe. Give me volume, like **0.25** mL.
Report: **0.78** mL
